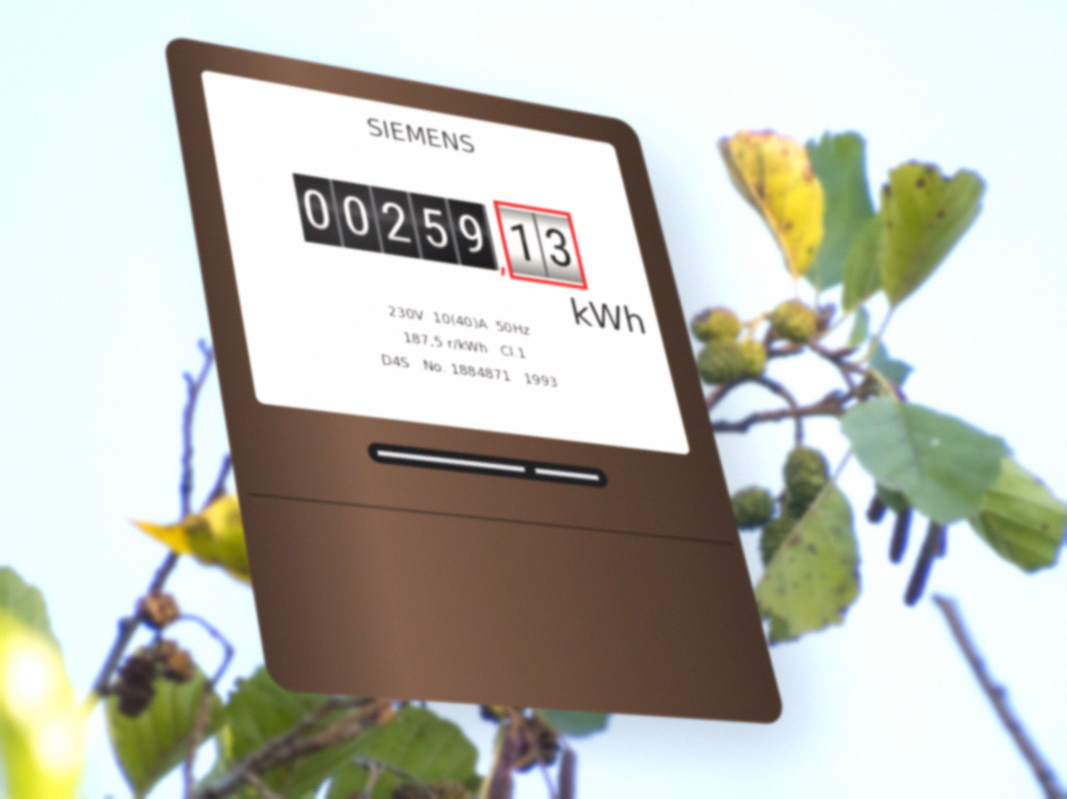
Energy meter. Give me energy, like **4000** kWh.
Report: **259.13** kWh
